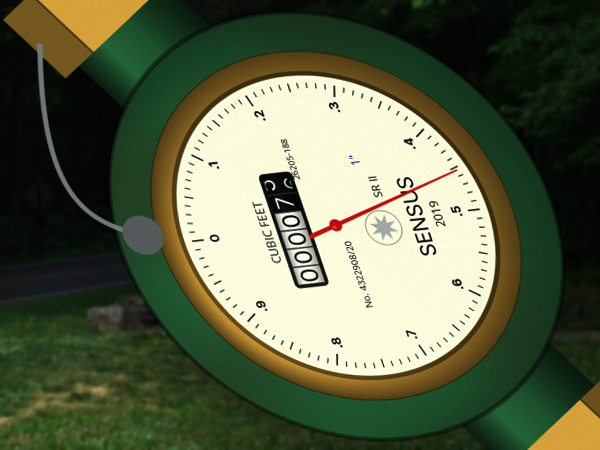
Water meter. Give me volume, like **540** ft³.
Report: **75.45** ft³
